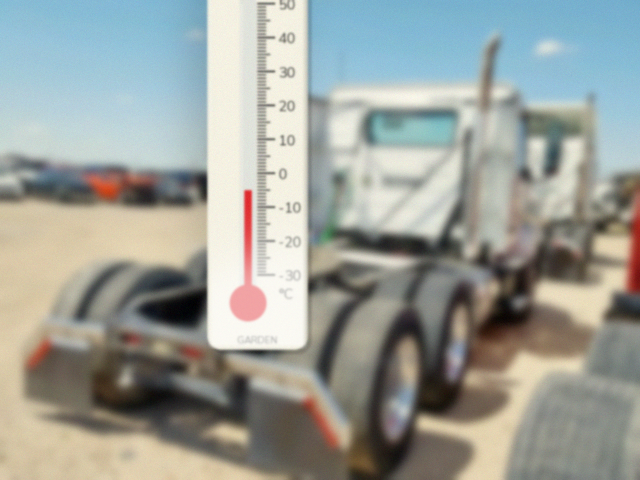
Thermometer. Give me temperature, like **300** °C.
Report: **-5** °C
